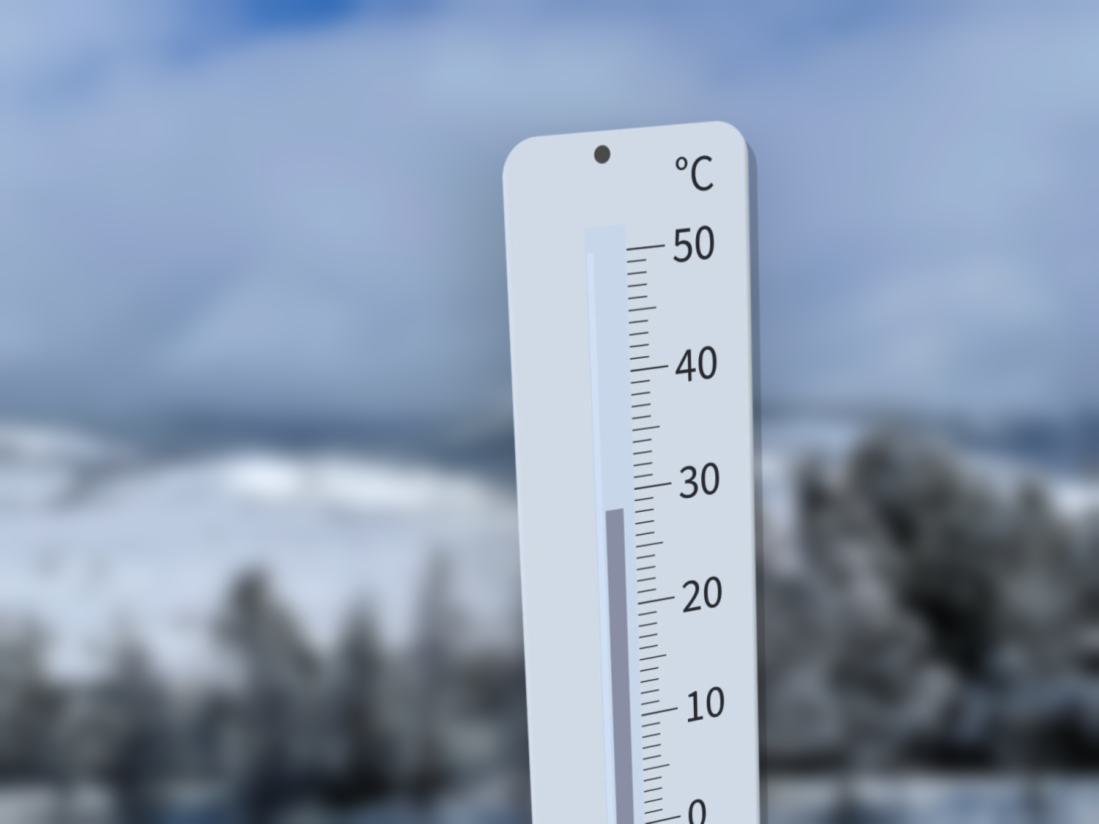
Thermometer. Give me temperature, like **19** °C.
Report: **28.5** °C
